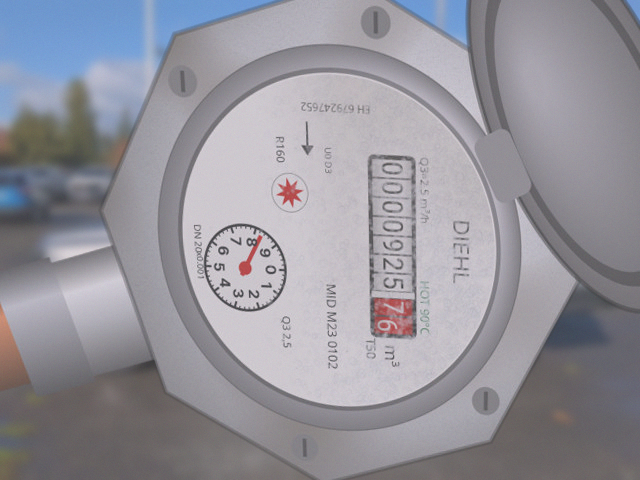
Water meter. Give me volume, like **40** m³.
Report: **925.758** m³
